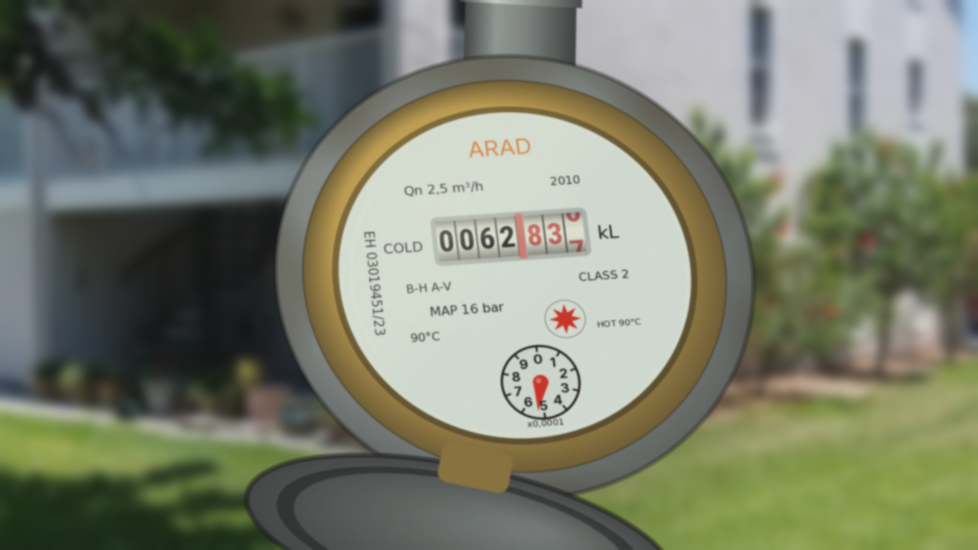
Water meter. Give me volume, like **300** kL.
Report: **62.8365** kL
